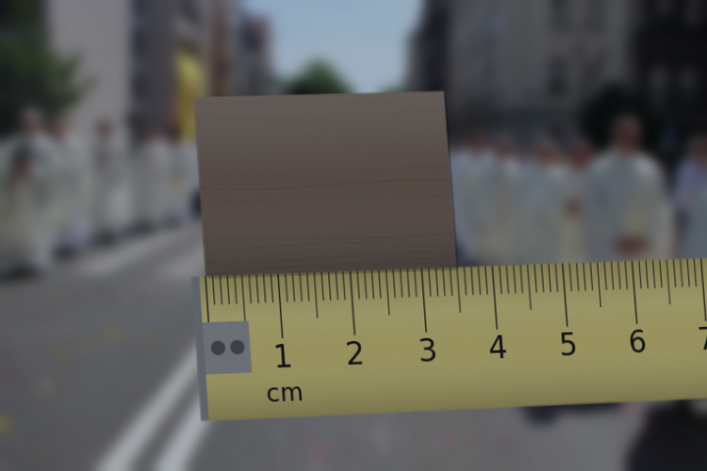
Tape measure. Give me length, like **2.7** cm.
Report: **3.5** cm
